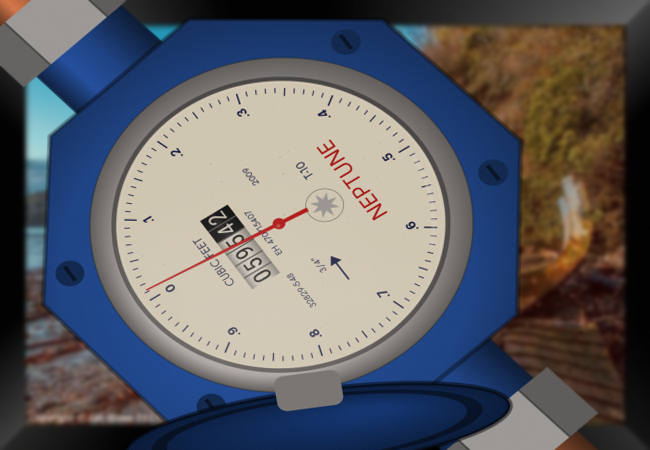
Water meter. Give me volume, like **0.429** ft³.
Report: **59542.01** ft³
